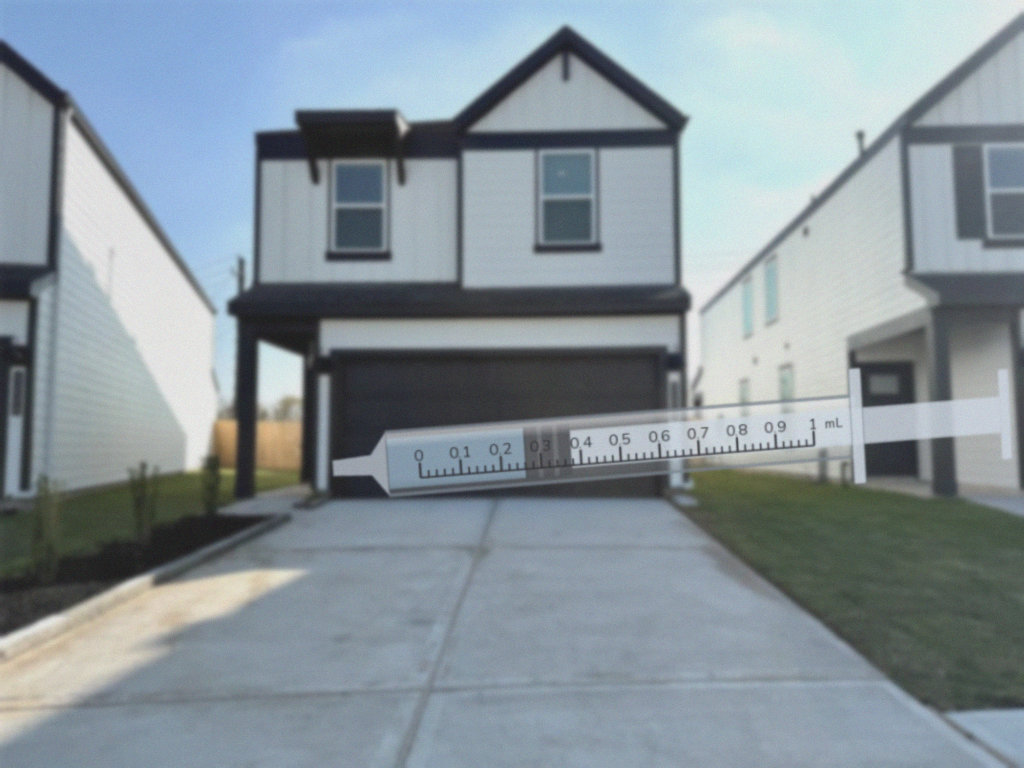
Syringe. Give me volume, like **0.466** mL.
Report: **0.26** mL
